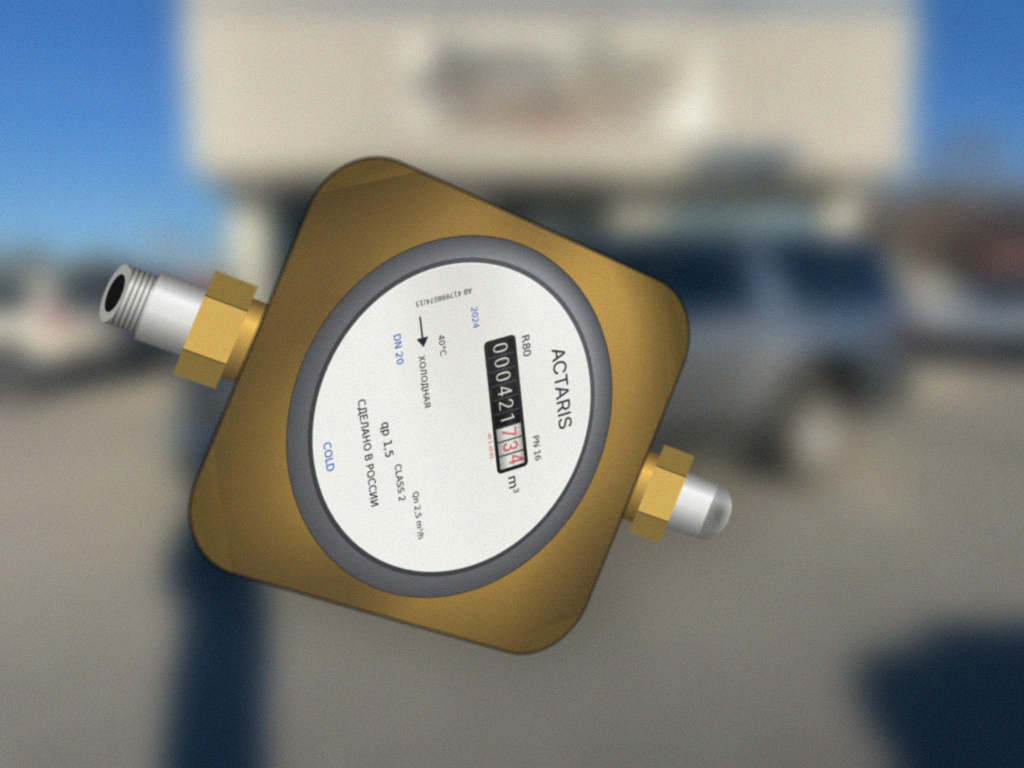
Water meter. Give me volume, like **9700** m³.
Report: **421.734** m³
